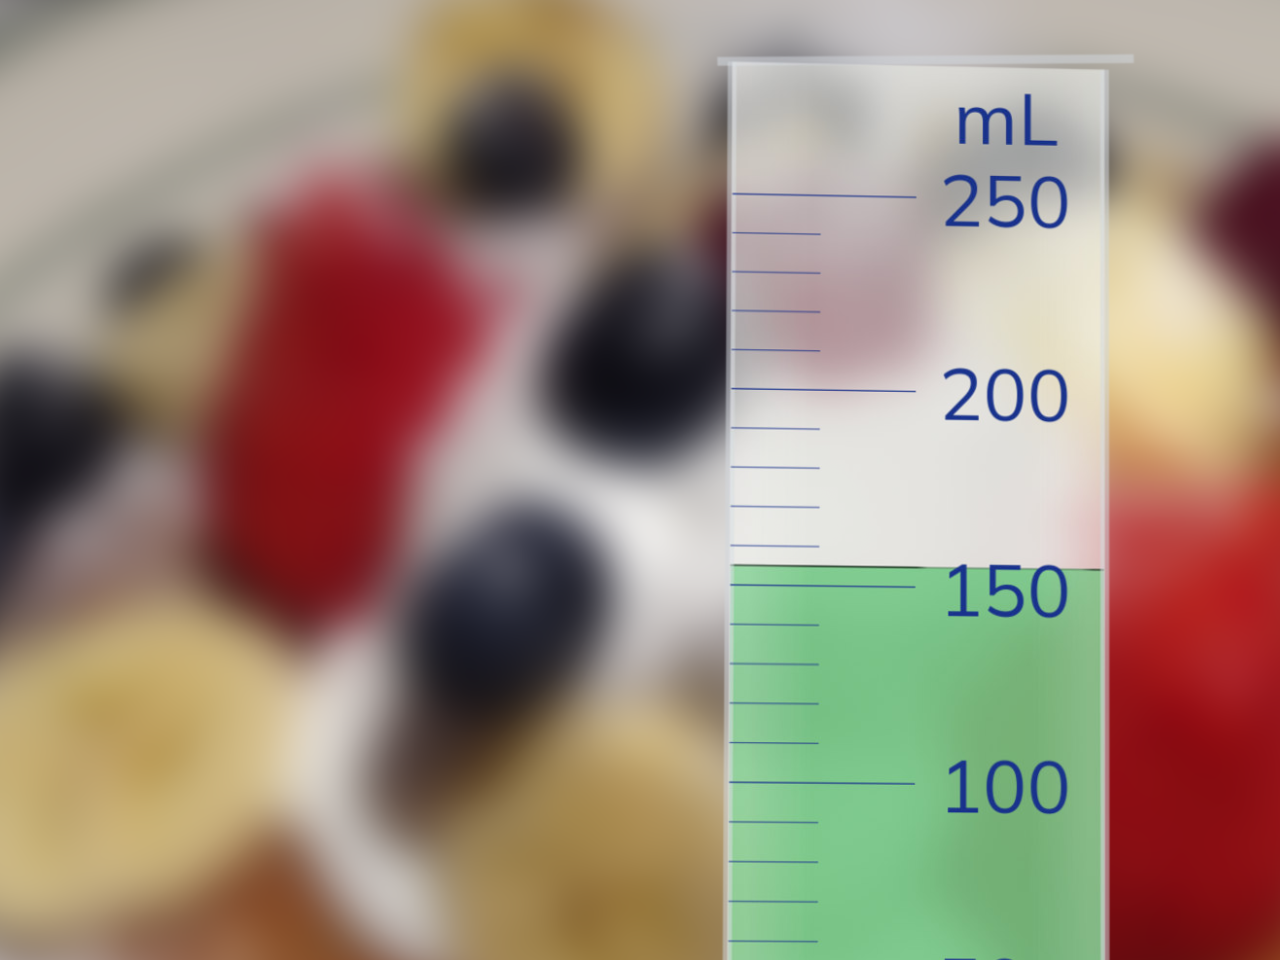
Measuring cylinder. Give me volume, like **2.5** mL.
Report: **155** mL
